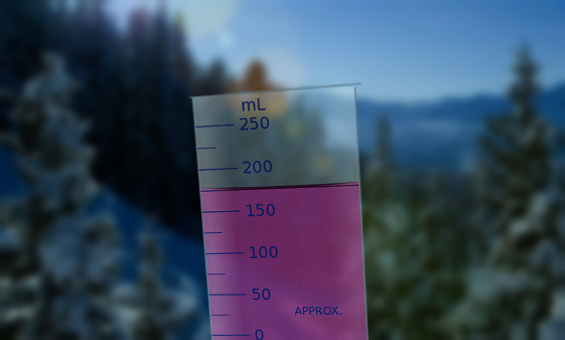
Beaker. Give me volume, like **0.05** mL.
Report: **175** mL
